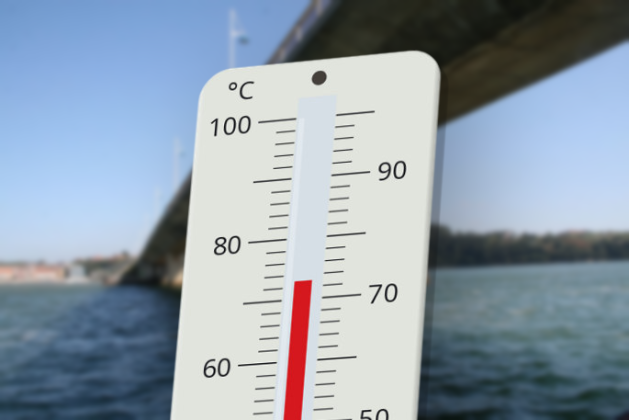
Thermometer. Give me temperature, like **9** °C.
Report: **73** °C
